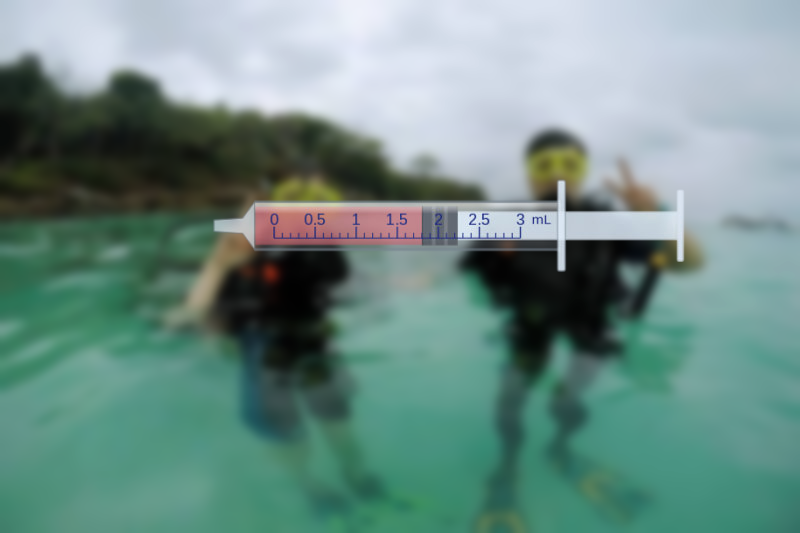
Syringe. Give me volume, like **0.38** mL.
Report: **1.8** mL
